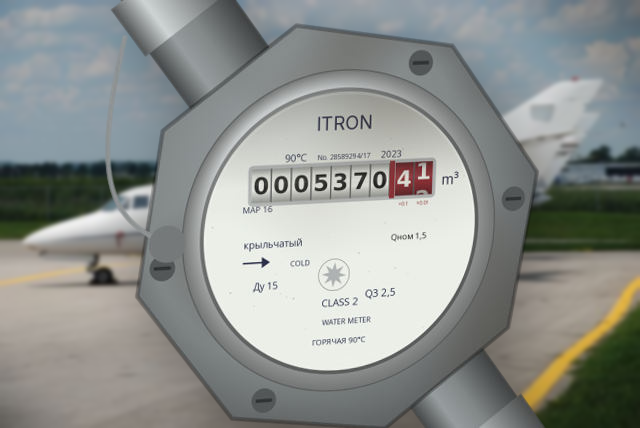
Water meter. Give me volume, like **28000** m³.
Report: **5370.41** m³
